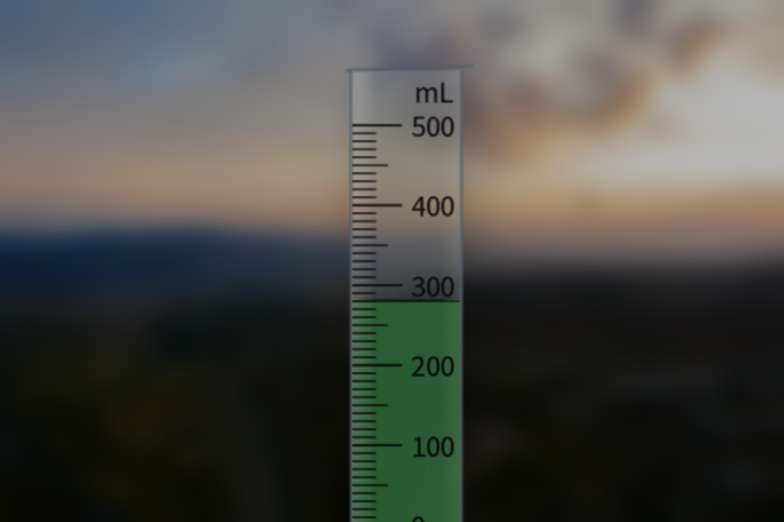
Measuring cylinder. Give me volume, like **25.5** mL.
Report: **280** mL
